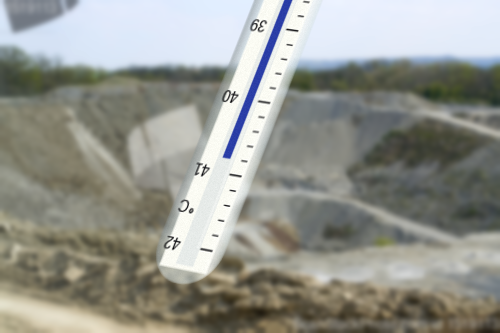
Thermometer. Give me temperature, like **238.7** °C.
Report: **40.8** °C
